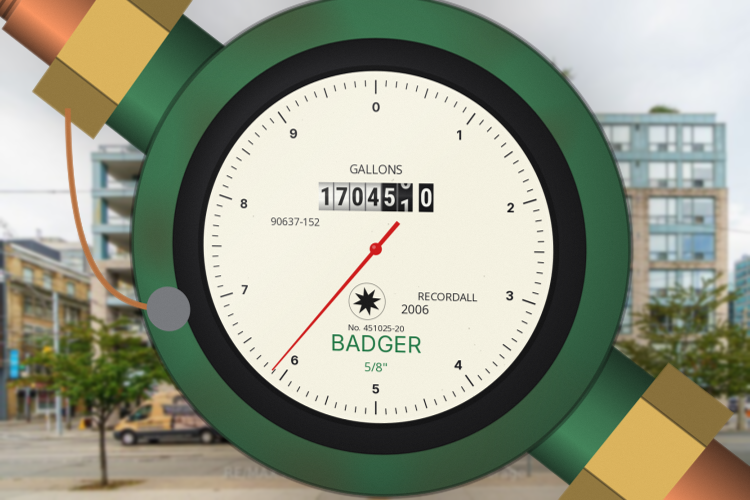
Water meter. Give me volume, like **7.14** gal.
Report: **1704506.1** gal
